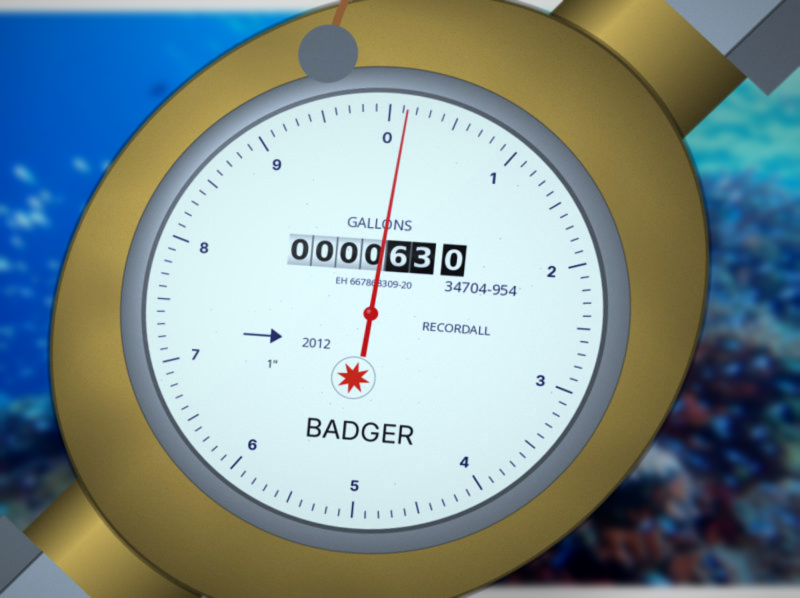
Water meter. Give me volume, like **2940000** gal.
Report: **630.1** gal
